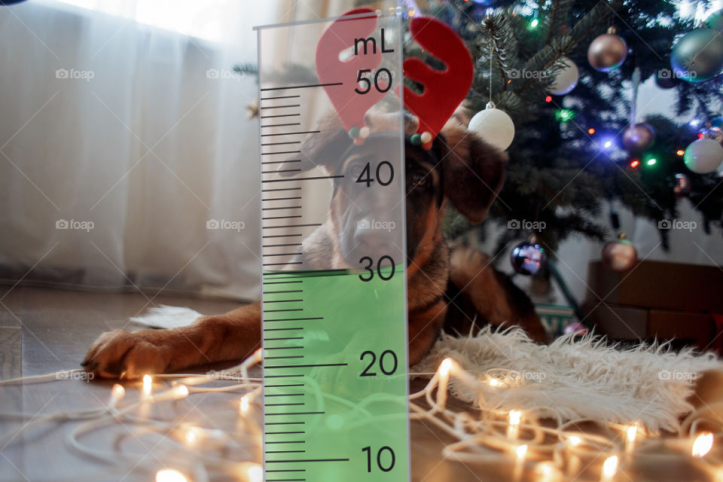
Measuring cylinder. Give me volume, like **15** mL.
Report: **29.5** mL
